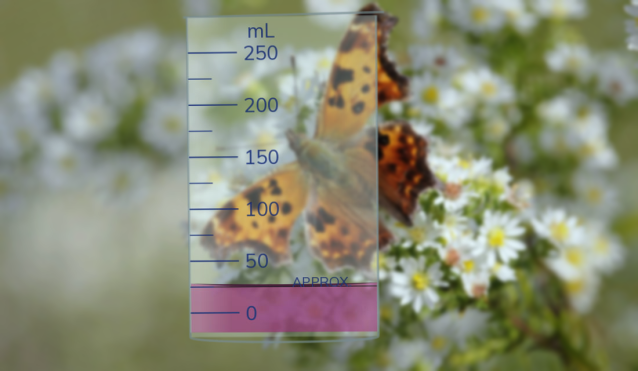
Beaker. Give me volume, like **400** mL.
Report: **25** mL
